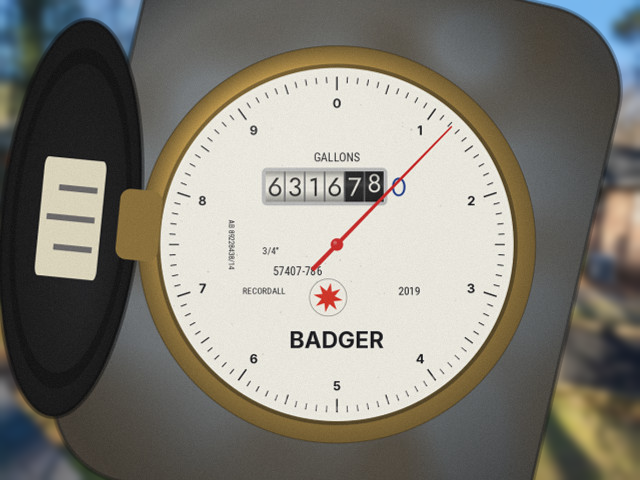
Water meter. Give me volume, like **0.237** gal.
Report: **6316781.2** gal
